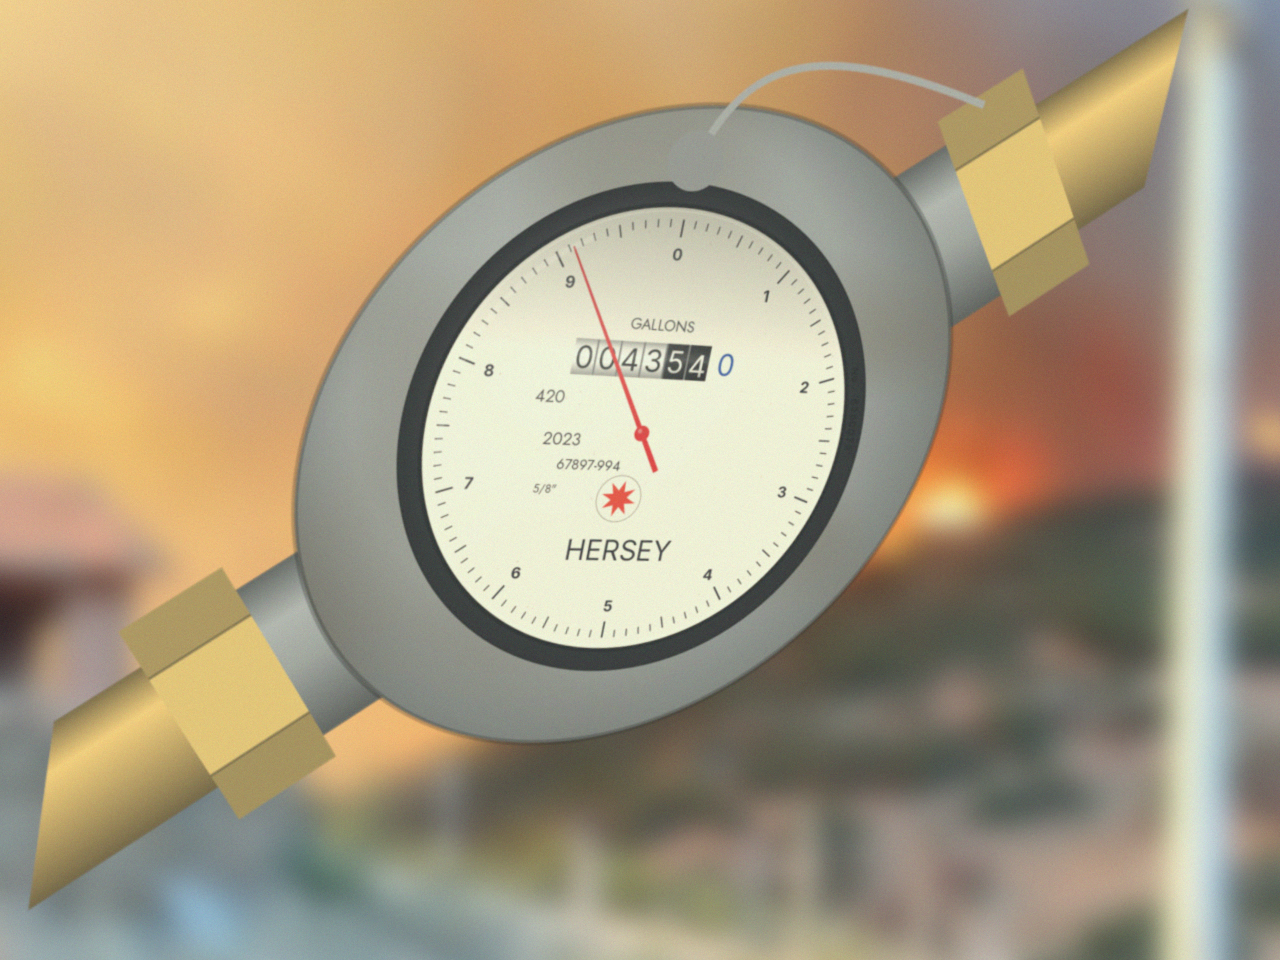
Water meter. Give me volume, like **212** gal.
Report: **43539.1** gal
